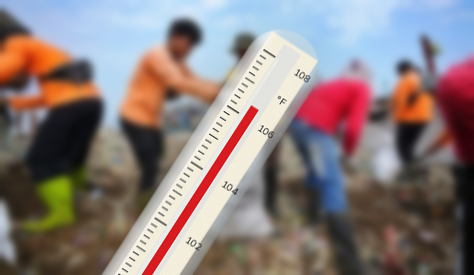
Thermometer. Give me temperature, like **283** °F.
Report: **106.4** °F
